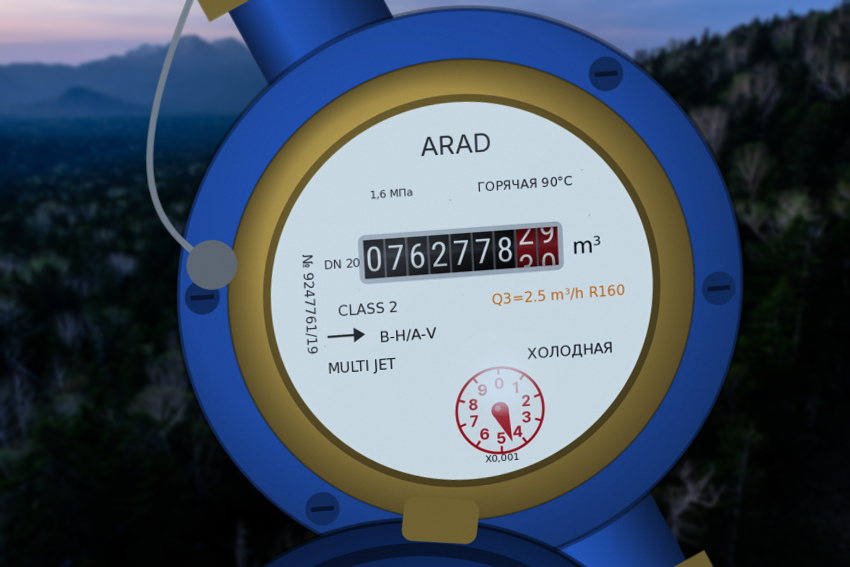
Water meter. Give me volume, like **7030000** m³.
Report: **762778.294** m³
